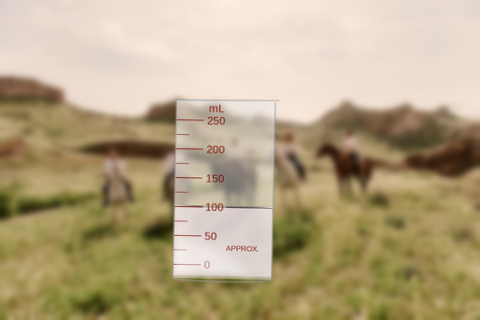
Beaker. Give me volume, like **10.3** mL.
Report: **100** mL
